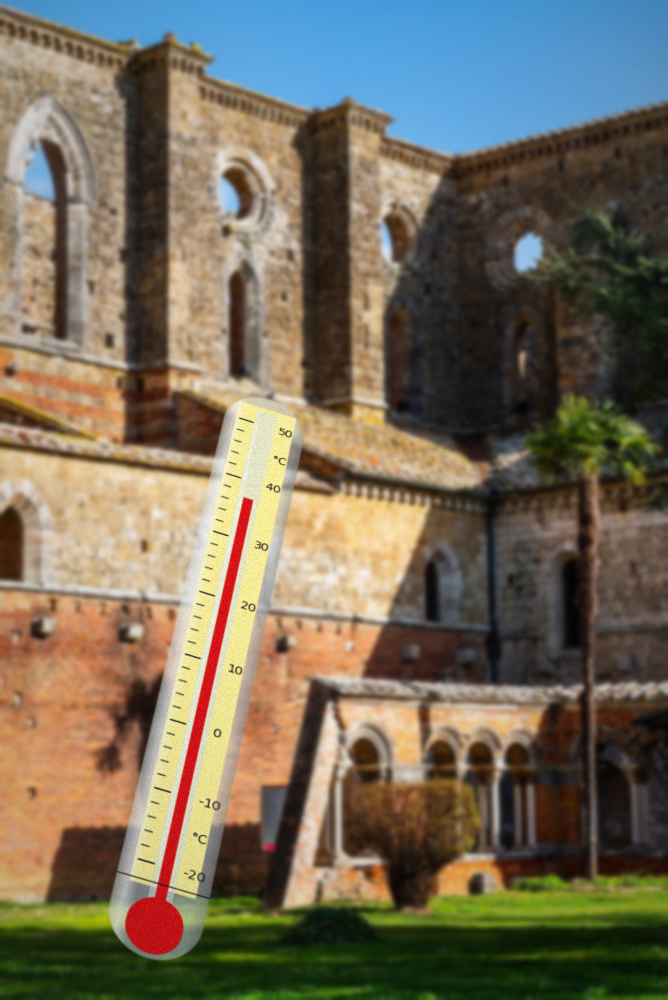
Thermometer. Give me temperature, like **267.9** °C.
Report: **37** °C
